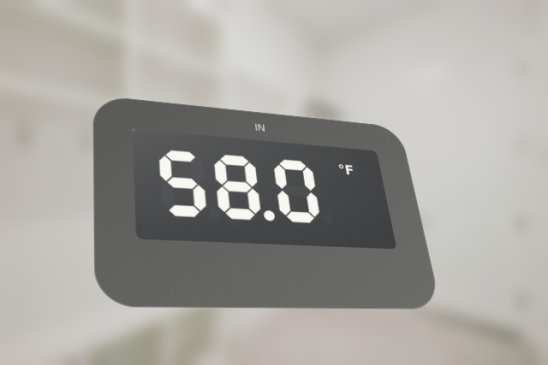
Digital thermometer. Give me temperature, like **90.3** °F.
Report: **58.0** °F
